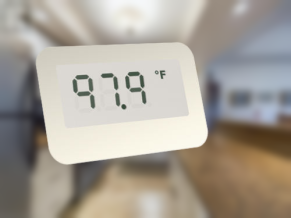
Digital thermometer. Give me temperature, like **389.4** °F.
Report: **97.9** °F
